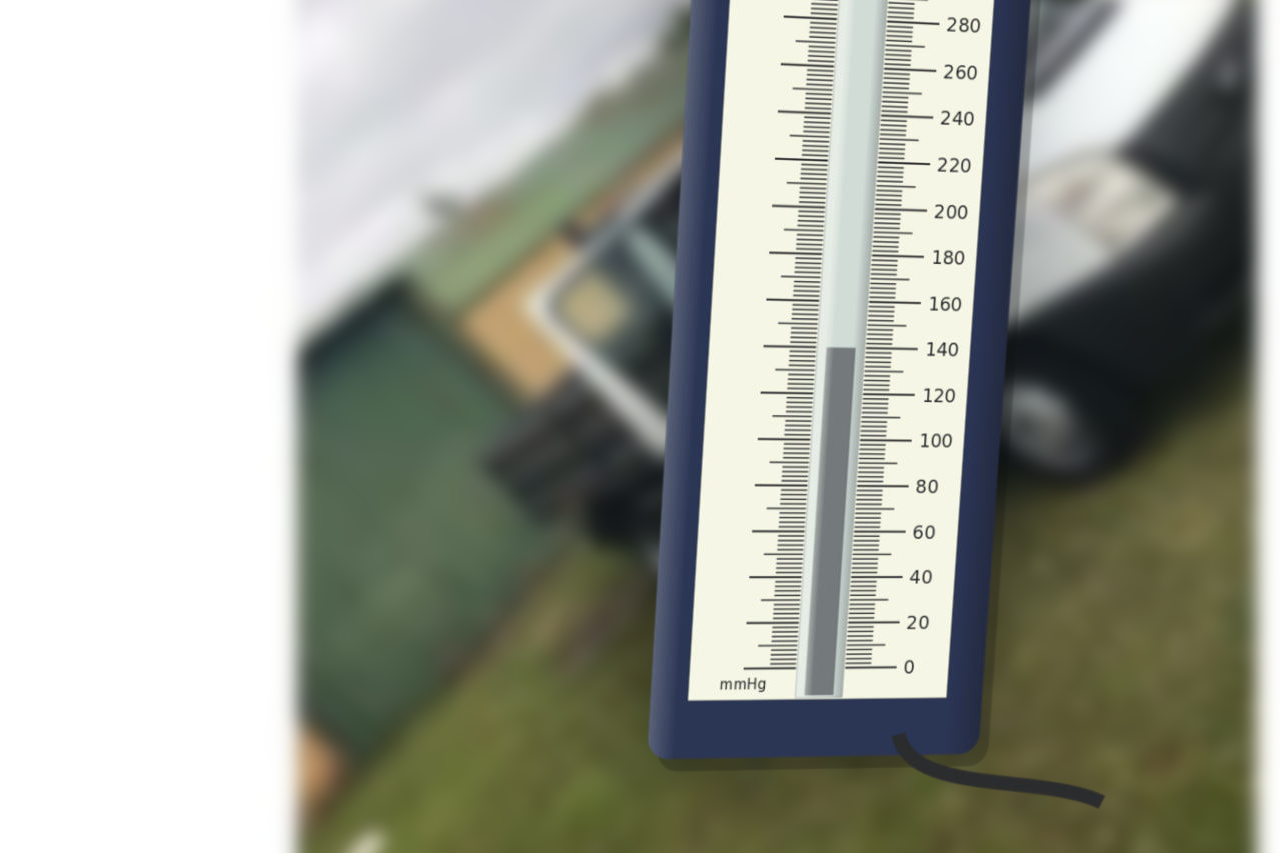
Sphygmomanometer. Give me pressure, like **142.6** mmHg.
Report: **140** mmHg
